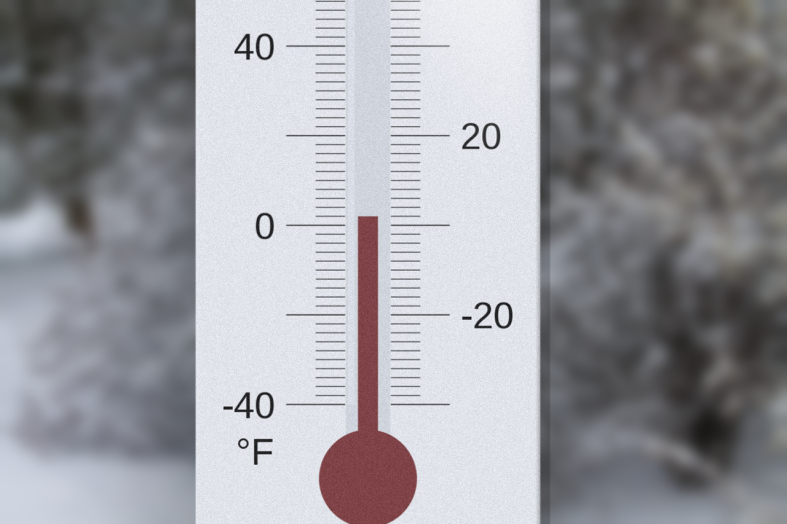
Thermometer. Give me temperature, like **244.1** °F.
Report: **2** °F
